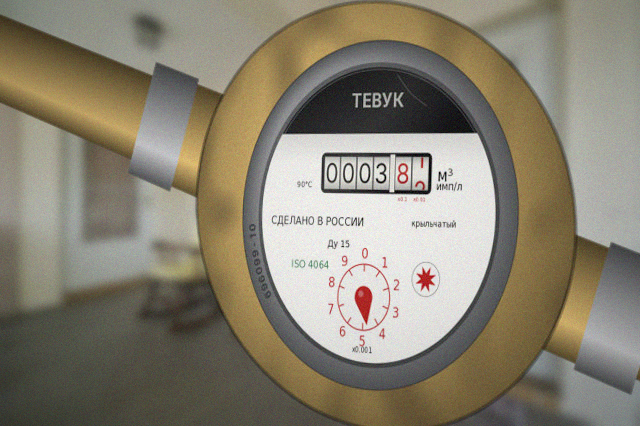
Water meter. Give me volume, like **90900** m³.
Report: **3.814** m³
